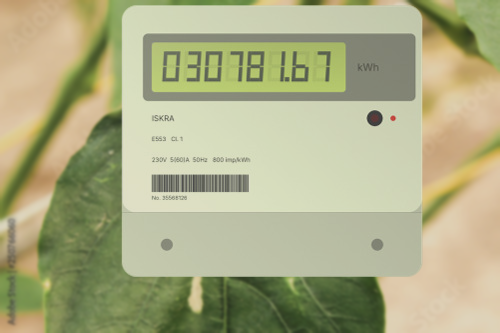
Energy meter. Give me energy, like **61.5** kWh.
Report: **30781.67** kWh
